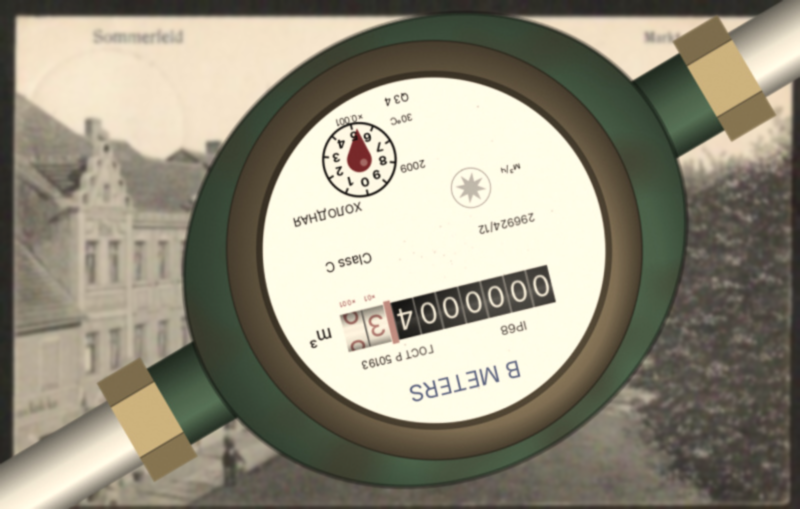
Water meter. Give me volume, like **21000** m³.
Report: **4.385** m³
